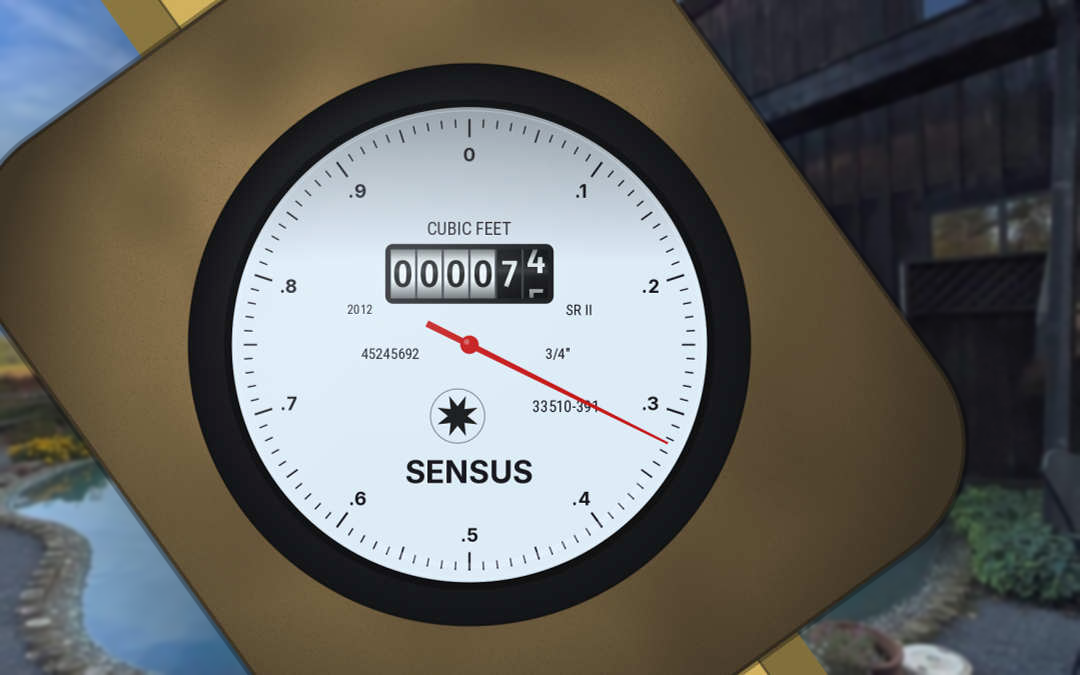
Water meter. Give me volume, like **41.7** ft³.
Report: **74.32** ft³
